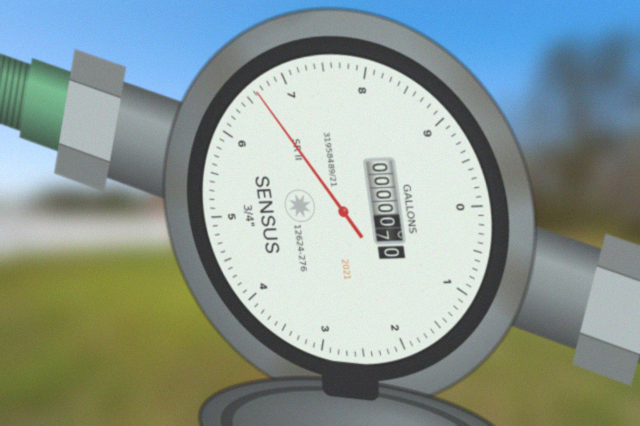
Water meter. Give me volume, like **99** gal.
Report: **66.6** gal
